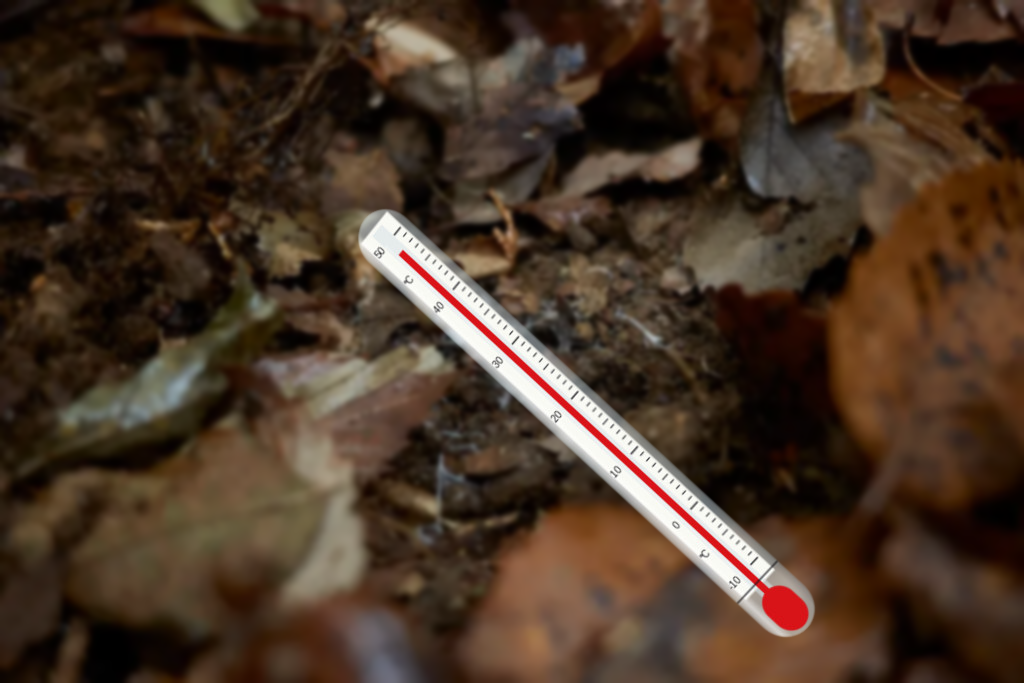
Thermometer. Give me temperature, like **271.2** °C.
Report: **48** °C
